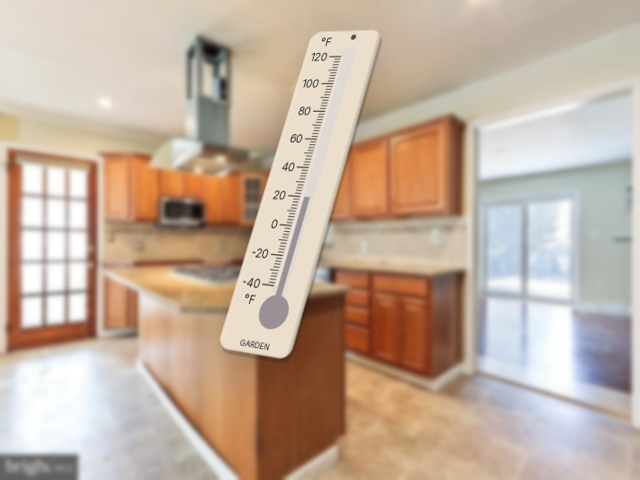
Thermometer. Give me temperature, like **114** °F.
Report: **20** °F
